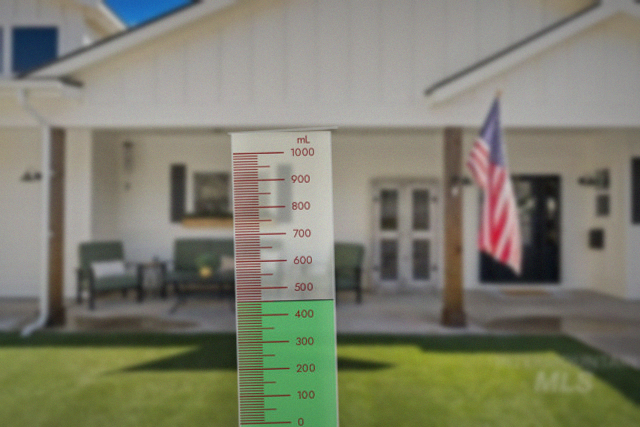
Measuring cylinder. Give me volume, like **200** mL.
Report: **450** mL
